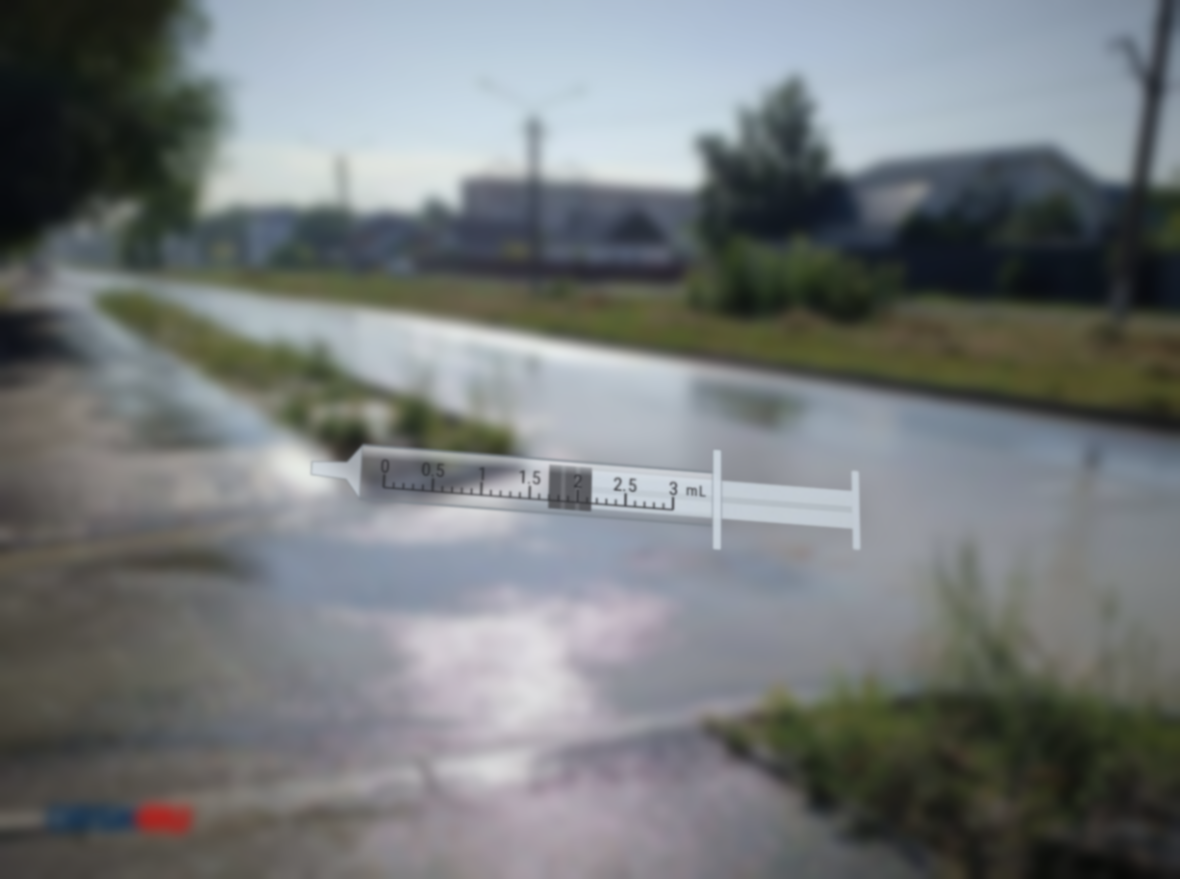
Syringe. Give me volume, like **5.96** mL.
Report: **1.7** mL
